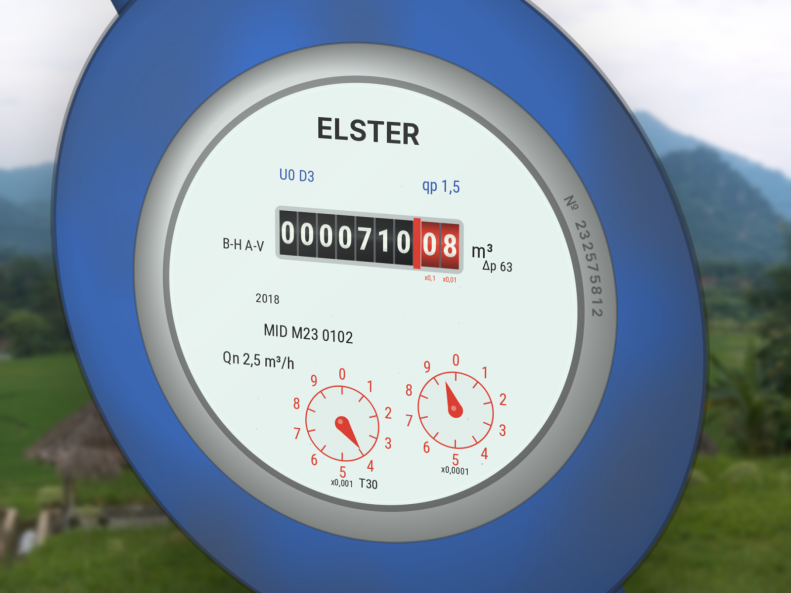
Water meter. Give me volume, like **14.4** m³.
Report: **710.0839** m³
